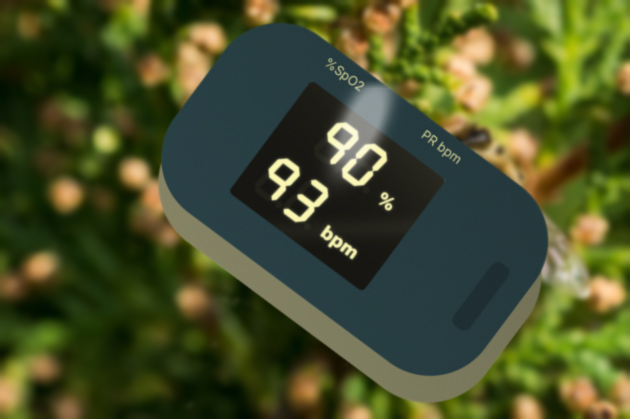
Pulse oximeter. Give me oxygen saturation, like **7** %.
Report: **90** %
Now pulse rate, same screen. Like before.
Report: **93** bpm
